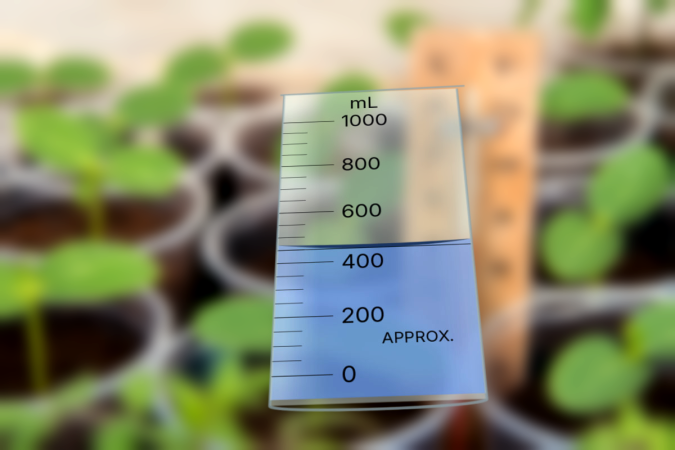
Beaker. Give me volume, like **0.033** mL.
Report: **450** mL
